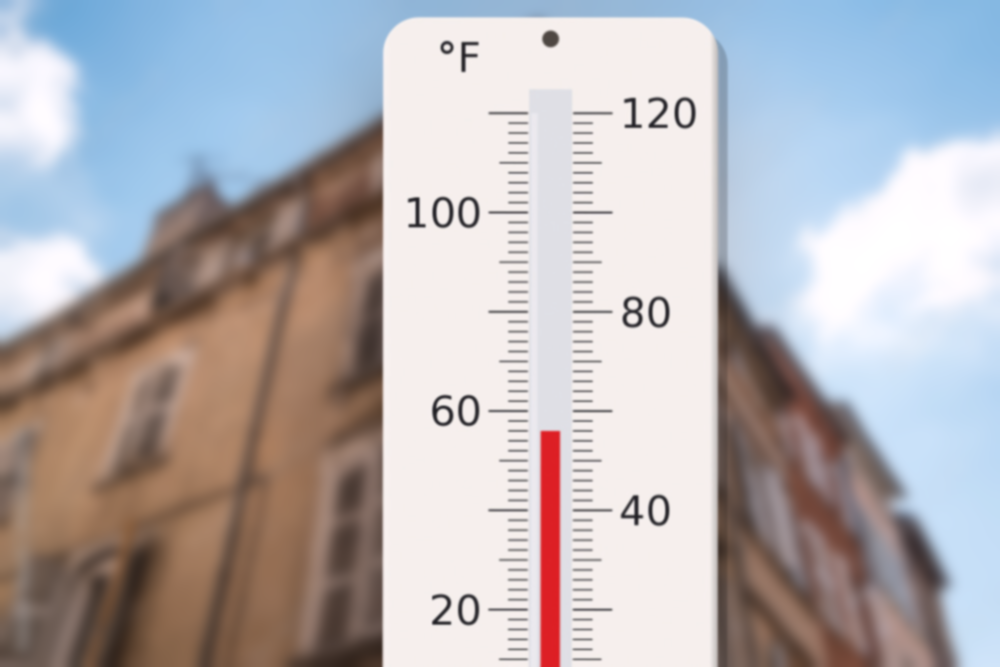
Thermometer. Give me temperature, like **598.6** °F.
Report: **56** °F
